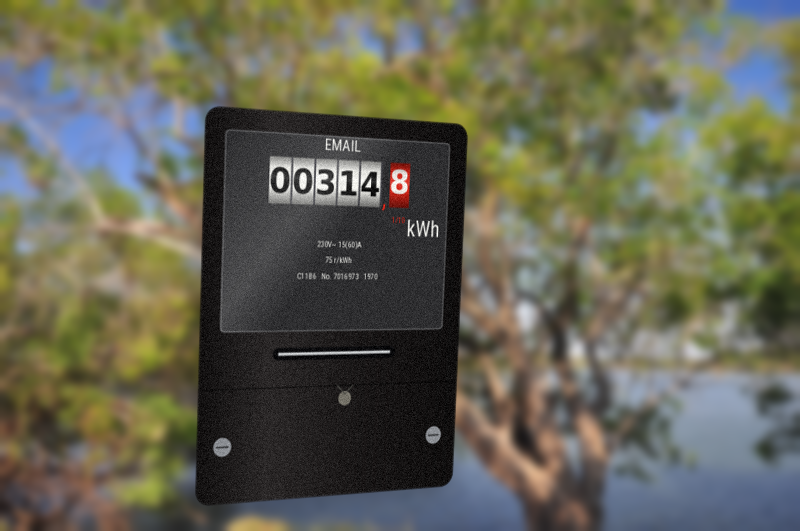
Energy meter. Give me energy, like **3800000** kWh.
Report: **314.8** kWh
